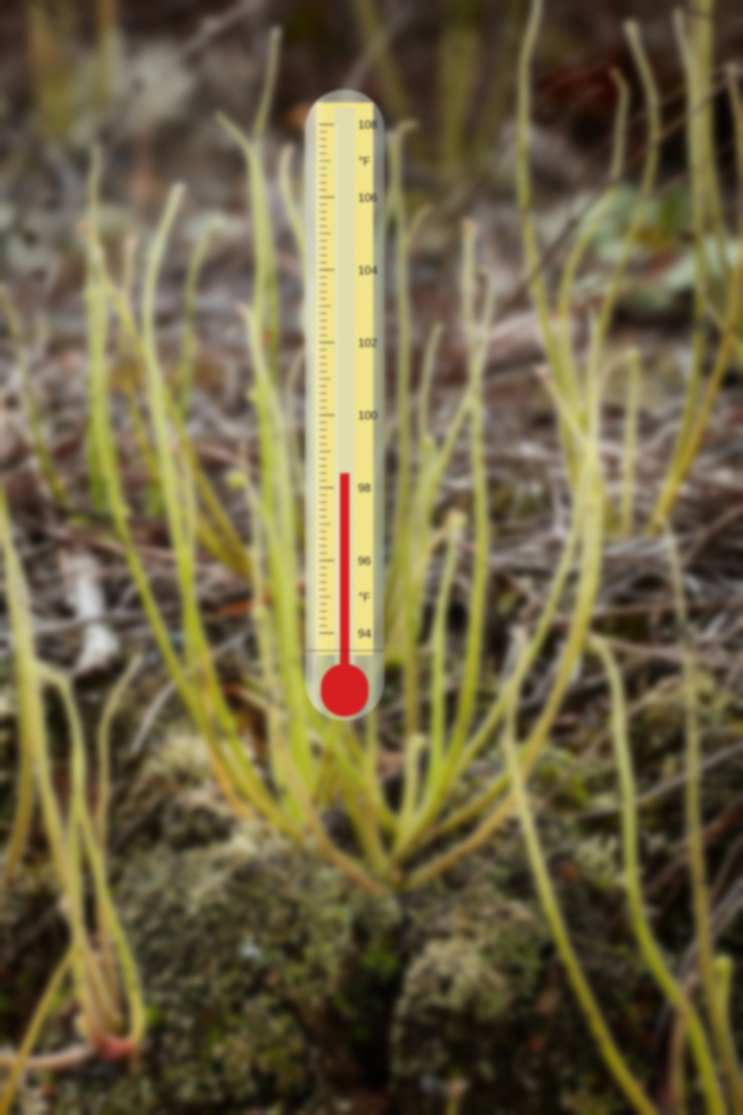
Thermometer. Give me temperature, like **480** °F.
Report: **98.4** °F
